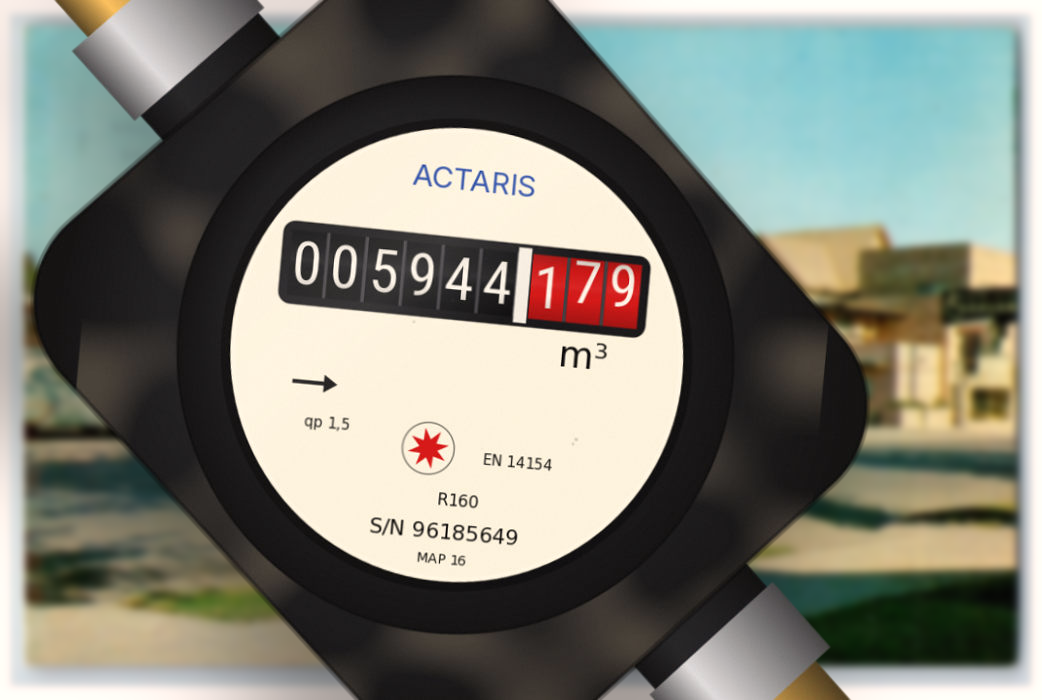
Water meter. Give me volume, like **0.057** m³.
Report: **5944.179** m³
